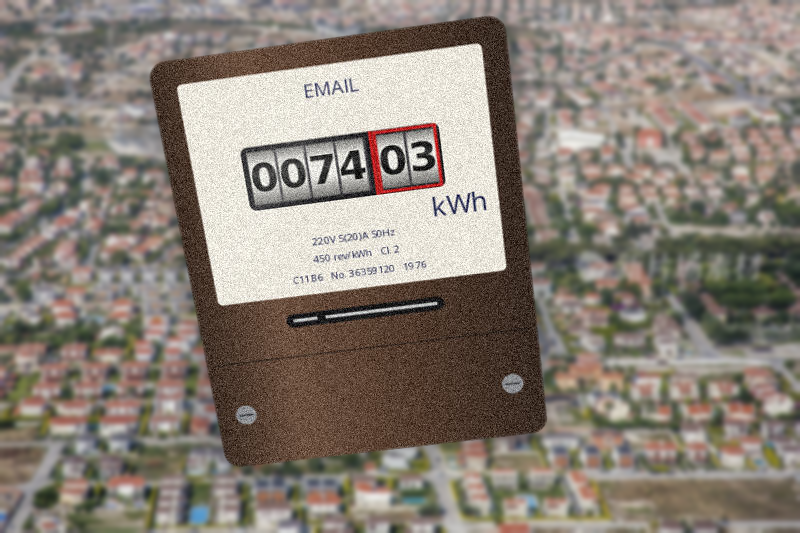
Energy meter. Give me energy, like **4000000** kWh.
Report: **74.03** kWh
